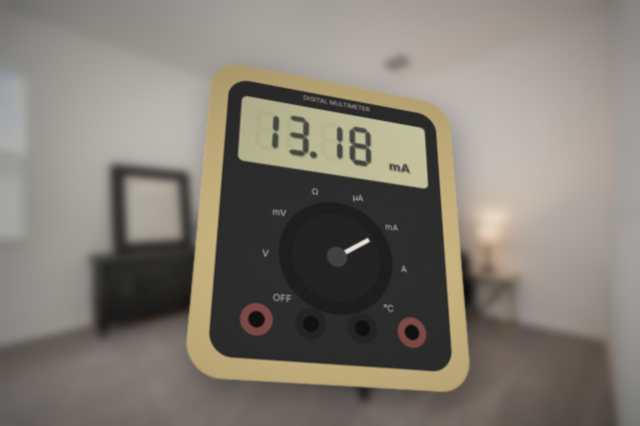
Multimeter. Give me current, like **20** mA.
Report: **13.18** mA
